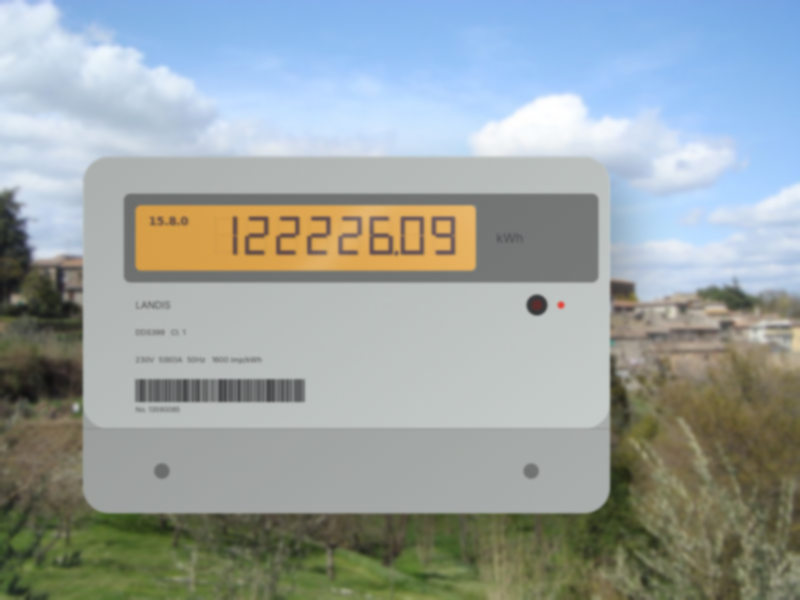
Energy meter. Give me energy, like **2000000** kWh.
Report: **122226.09** kWh
